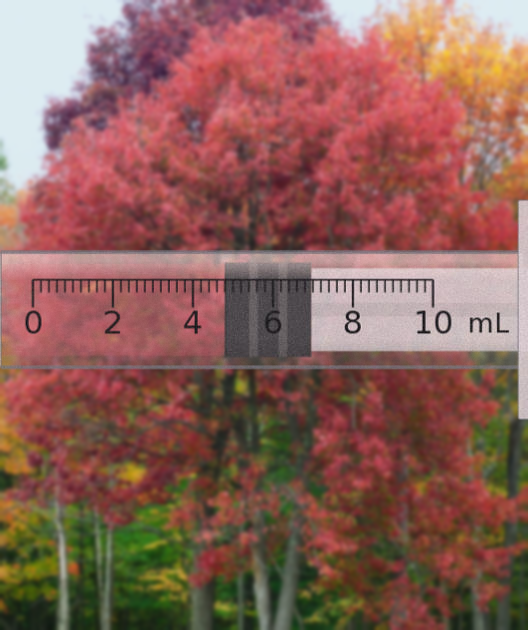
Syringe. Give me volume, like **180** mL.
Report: **4.8** mL
